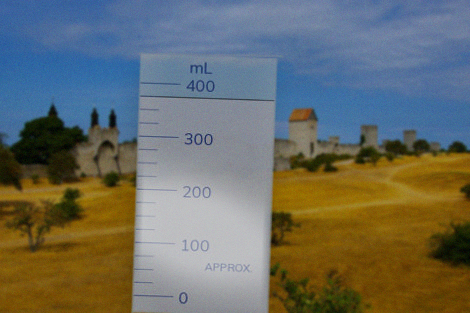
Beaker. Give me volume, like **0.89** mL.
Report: **375** mL
